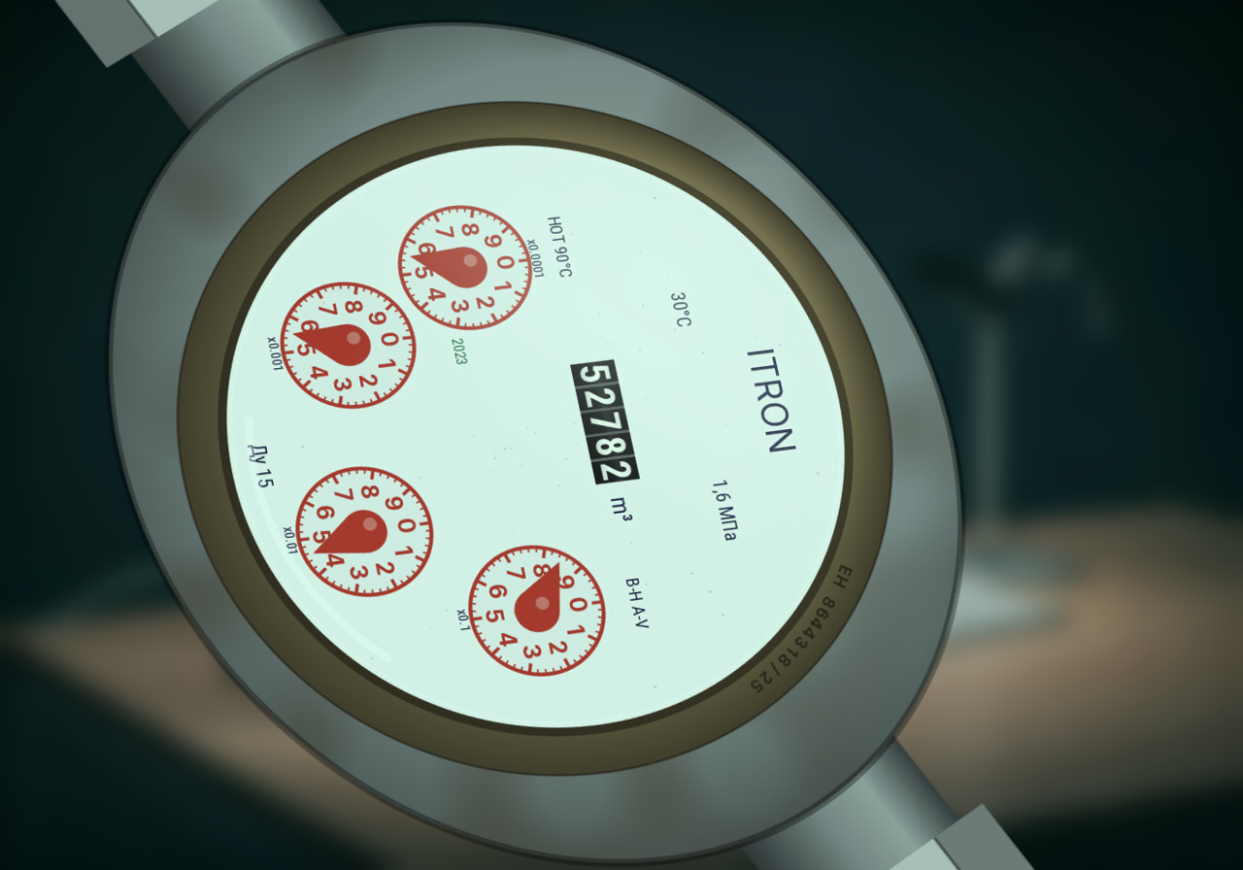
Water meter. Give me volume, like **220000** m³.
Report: **52782.8455** m³
